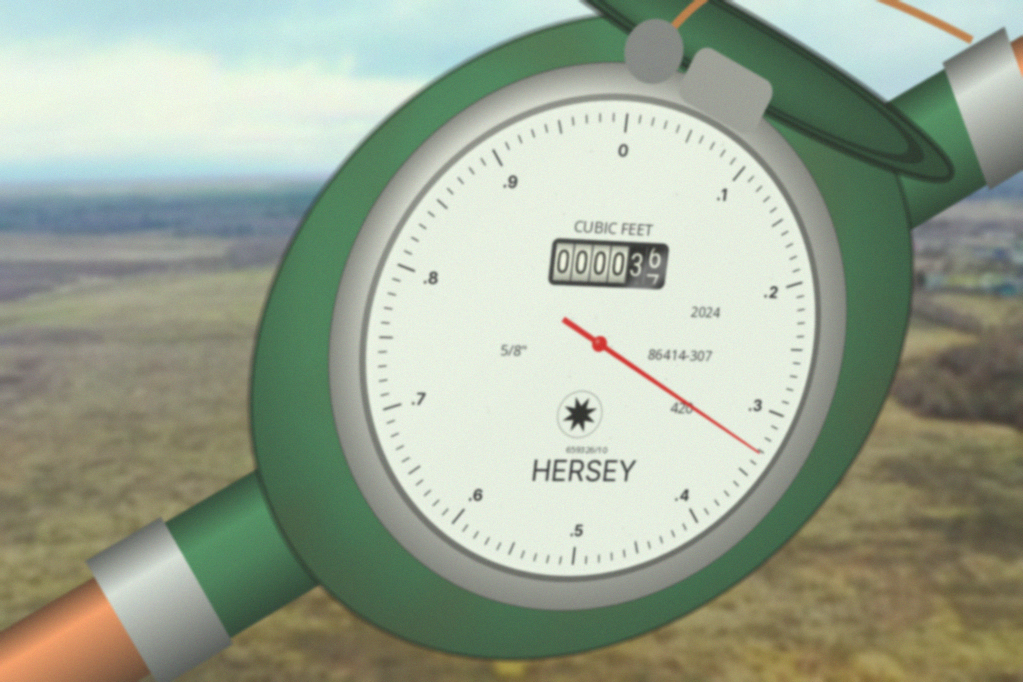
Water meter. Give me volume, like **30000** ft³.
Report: **36.33** ft³
